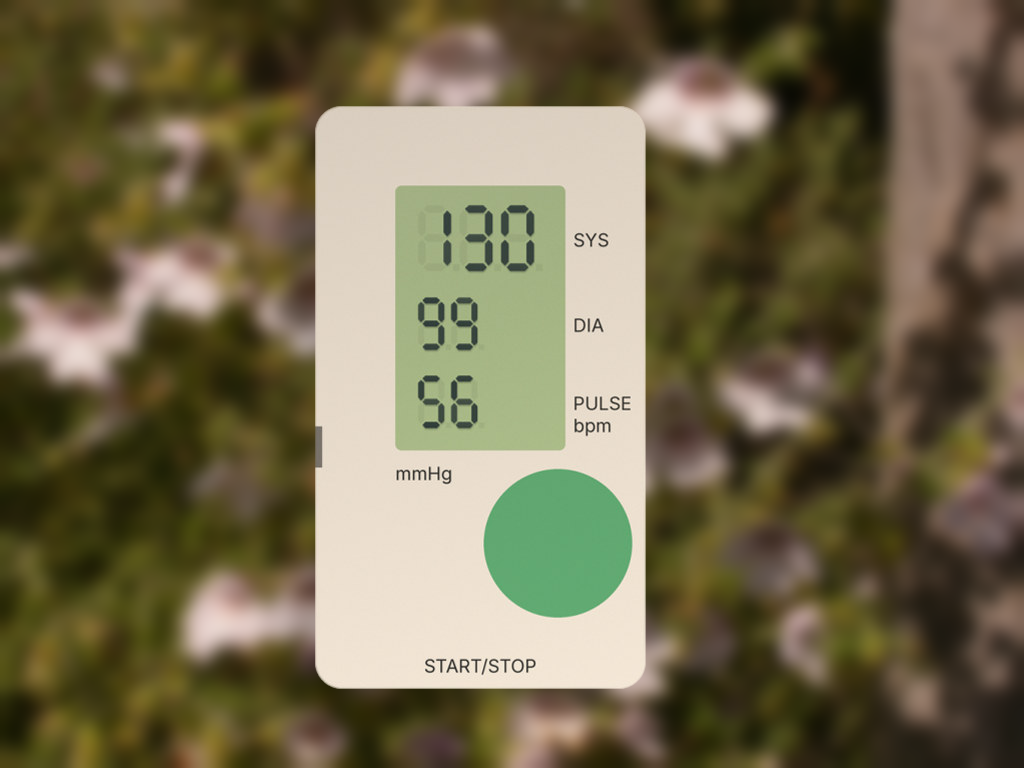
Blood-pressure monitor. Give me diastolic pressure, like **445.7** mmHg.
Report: **99** mmHg
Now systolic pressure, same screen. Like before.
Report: **130** mmHg
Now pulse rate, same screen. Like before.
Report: **56** bpm
